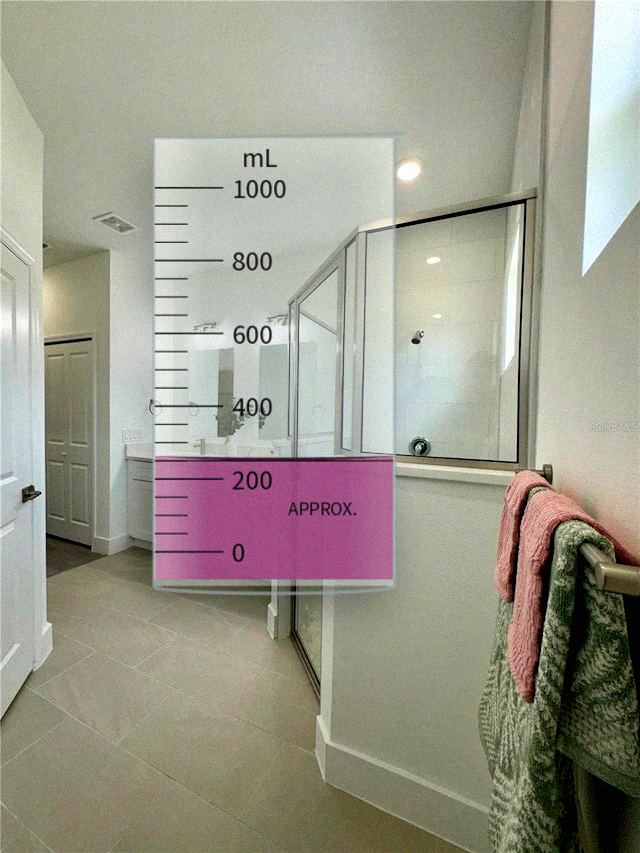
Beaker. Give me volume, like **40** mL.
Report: **250** mL
